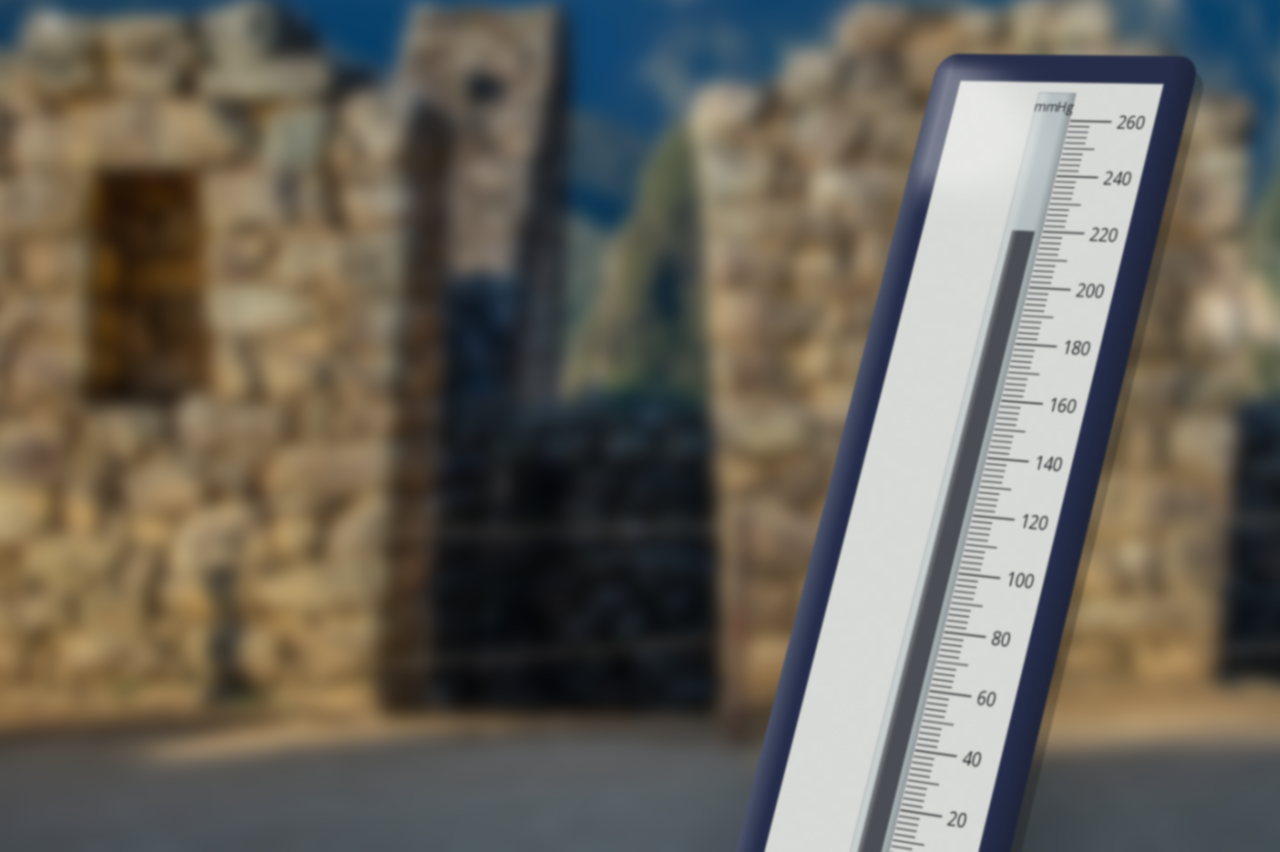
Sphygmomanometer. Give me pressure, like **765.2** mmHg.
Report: **220** mmHg
